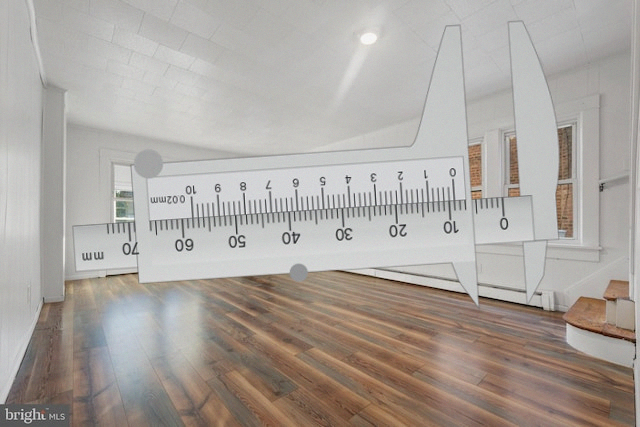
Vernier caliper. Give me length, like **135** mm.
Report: **9.0** mm
